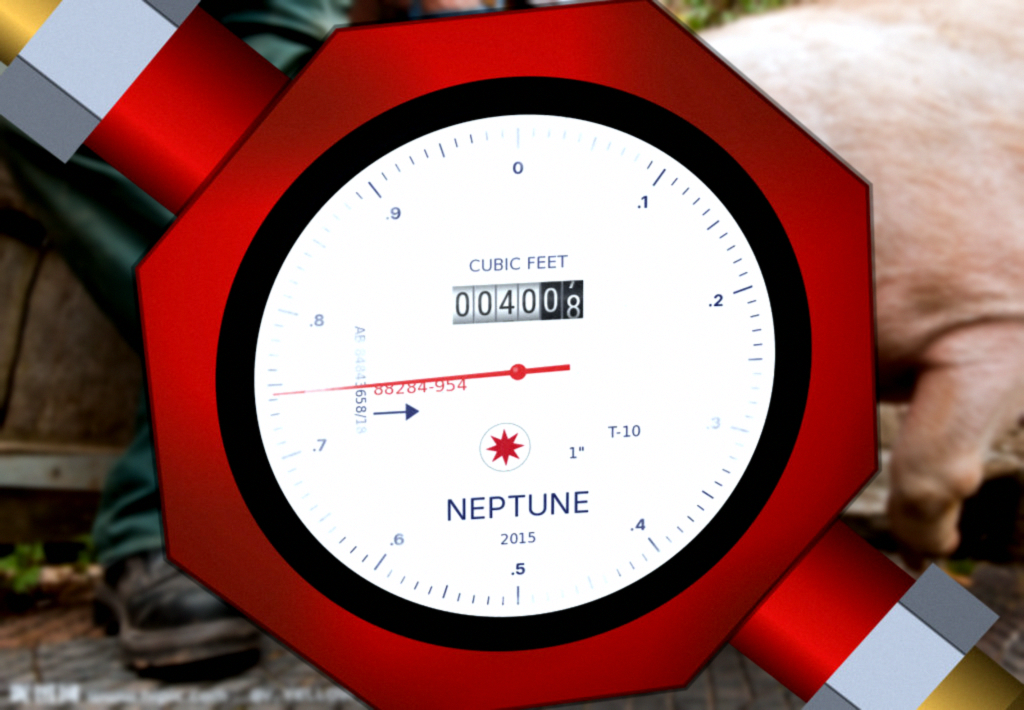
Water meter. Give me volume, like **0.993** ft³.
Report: **4007.74** ft³
